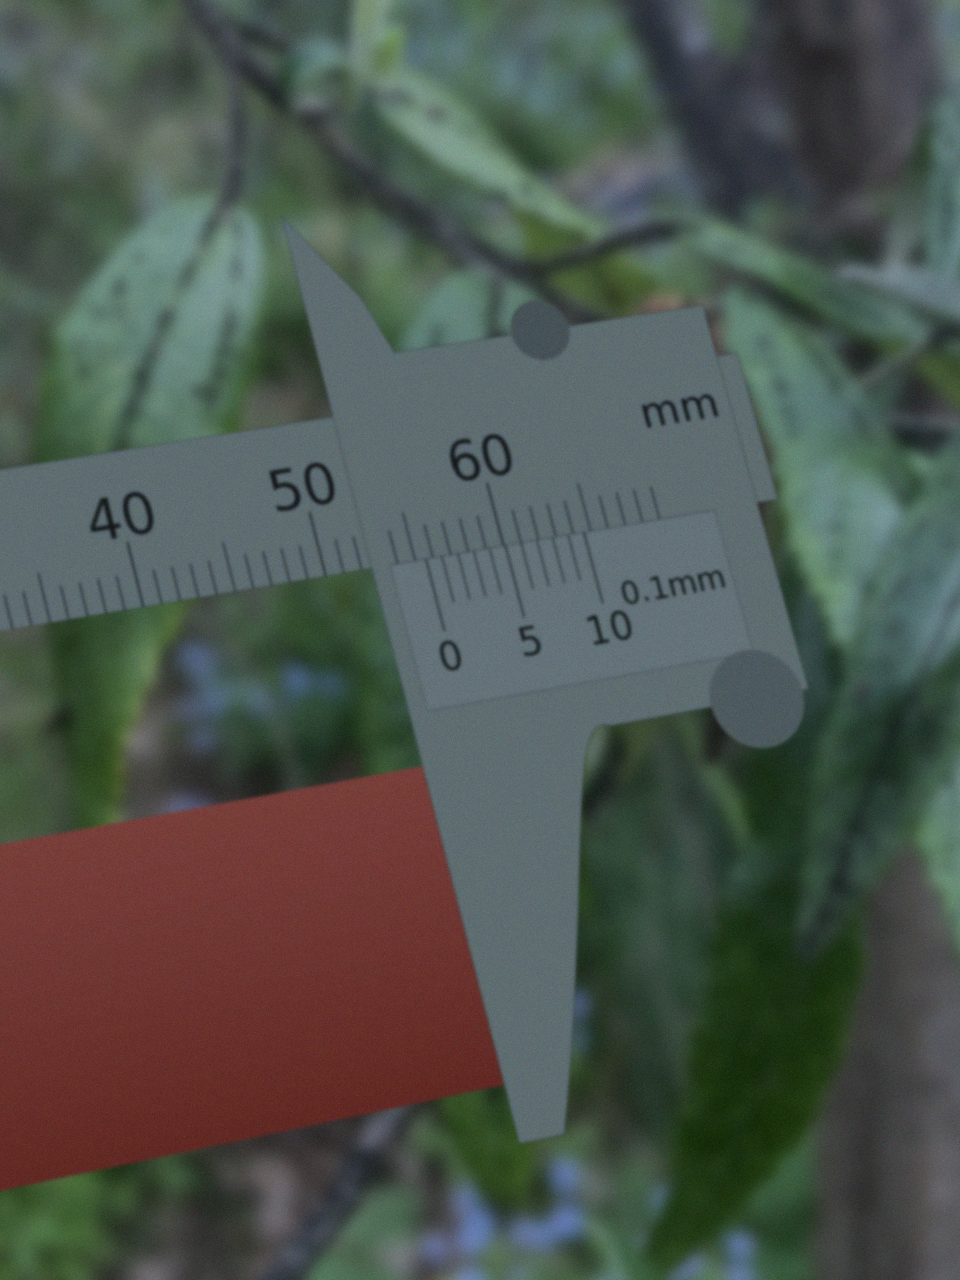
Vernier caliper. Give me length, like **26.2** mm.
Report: **55.6** mm
